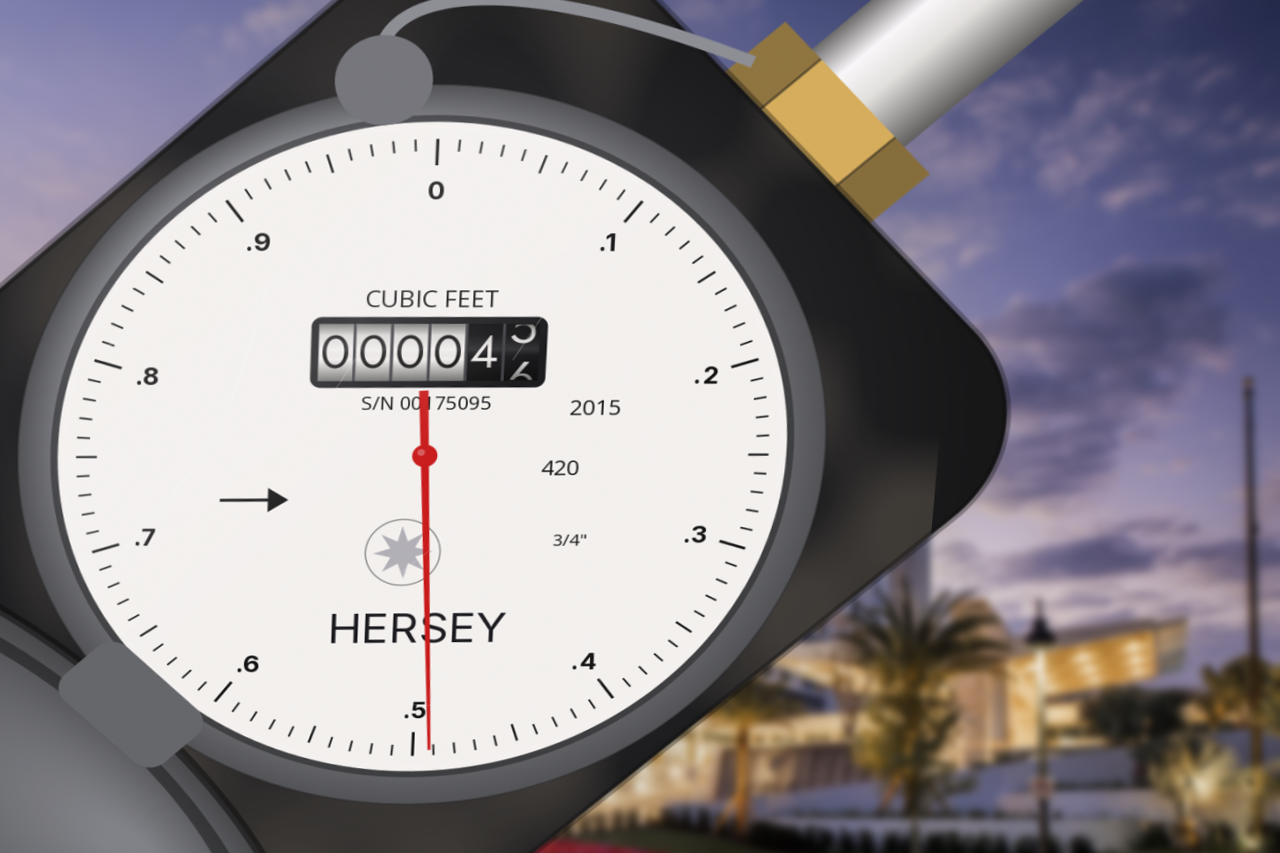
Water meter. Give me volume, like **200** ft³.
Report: **45.49** ft³
